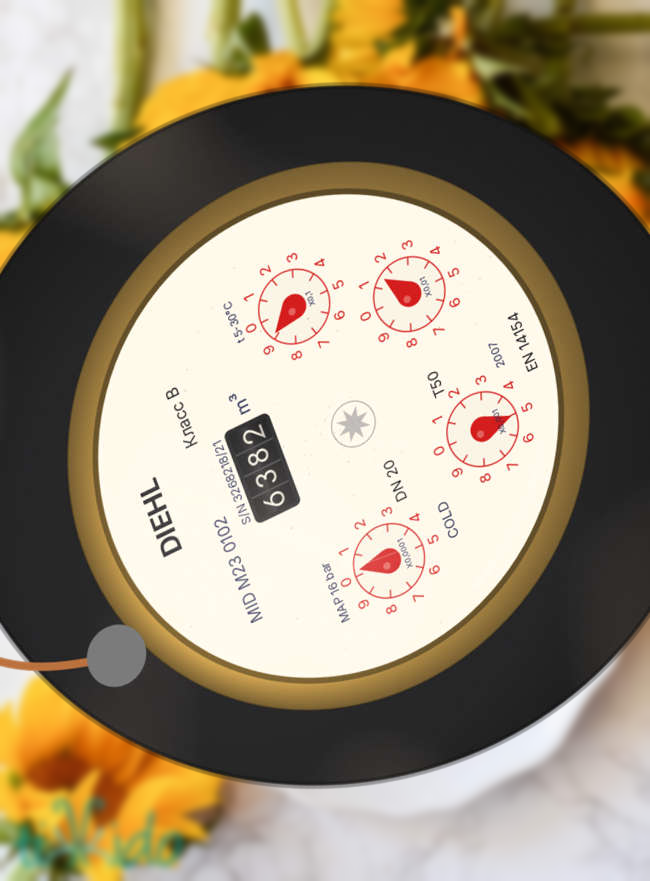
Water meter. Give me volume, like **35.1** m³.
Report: **6381.9150** m³
